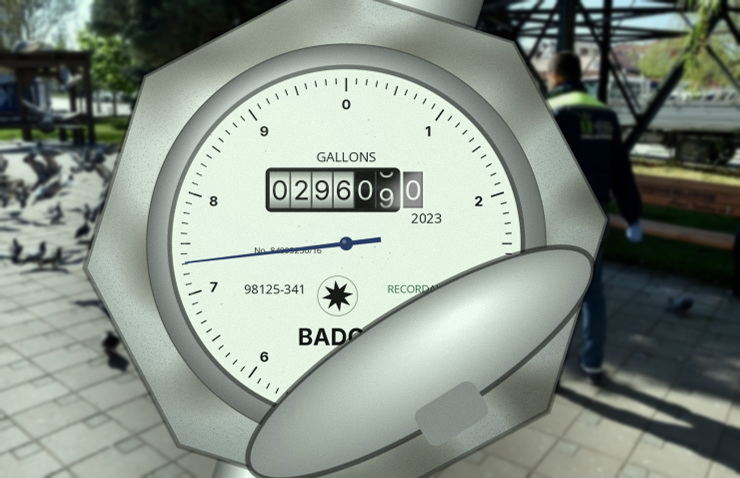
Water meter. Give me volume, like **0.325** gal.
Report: **296087.3** gal
